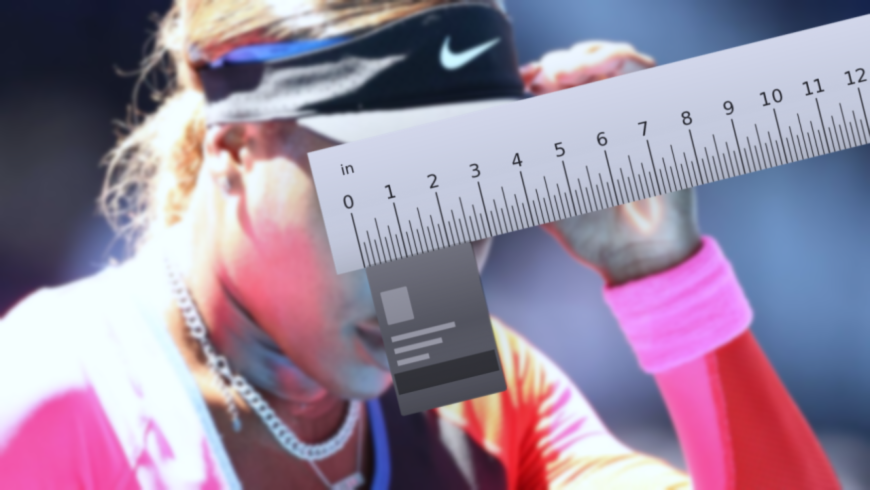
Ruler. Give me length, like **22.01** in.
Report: **2.5** in
